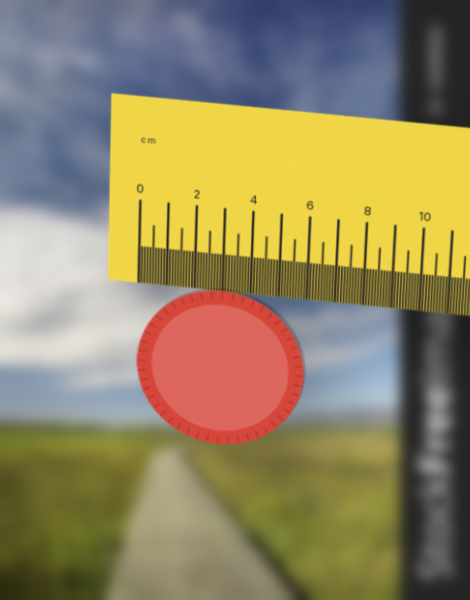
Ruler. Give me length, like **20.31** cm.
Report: **6** cm
